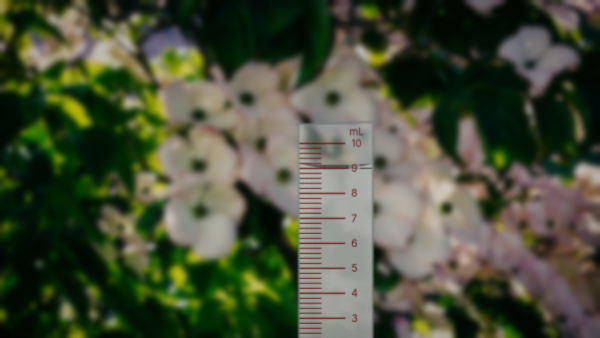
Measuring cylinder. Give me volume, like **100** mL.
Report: **9** mL
